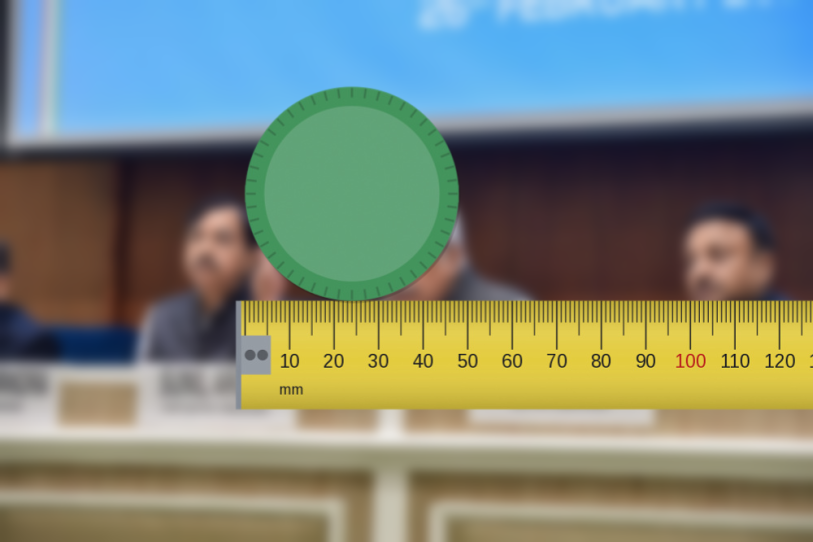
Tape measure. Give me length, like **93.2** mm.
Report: **48** mm
